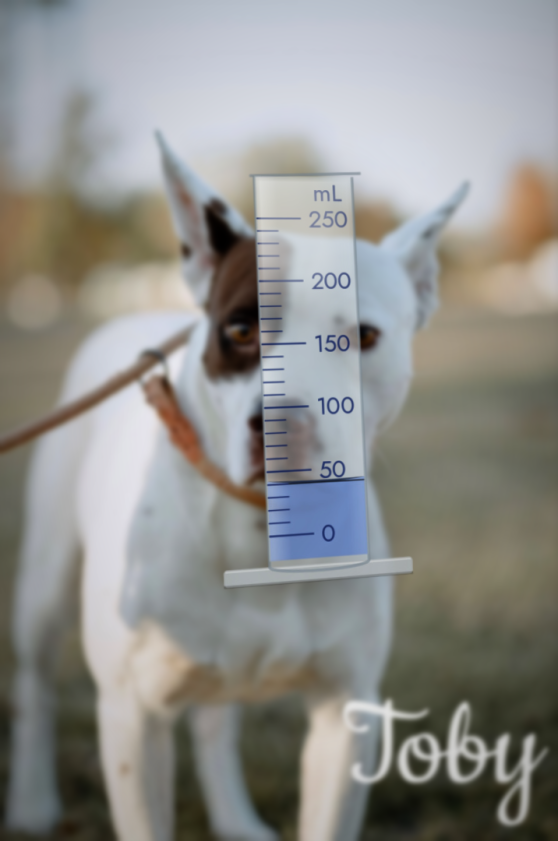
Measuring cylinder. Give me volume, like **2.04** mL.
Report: **40** mL
